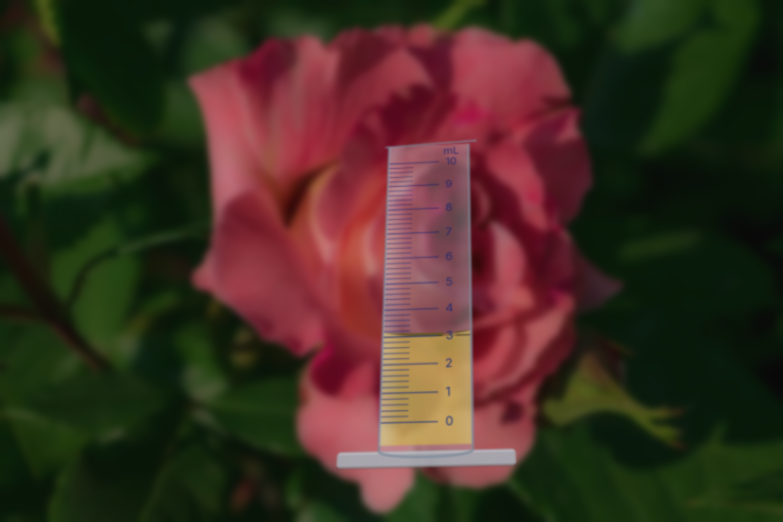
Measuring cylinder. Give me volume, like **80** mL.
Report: **3** mL
